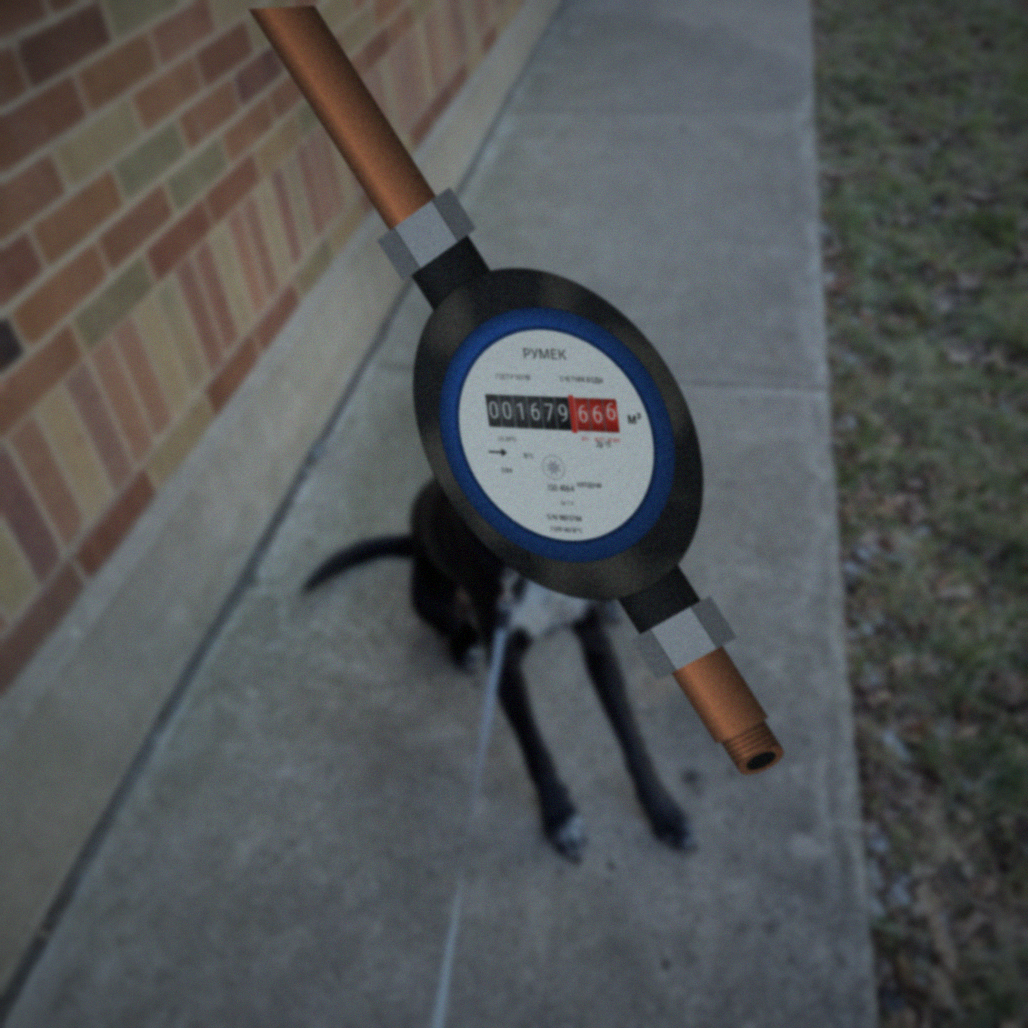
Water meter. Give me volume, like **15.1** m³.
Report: **1679.666** m³
